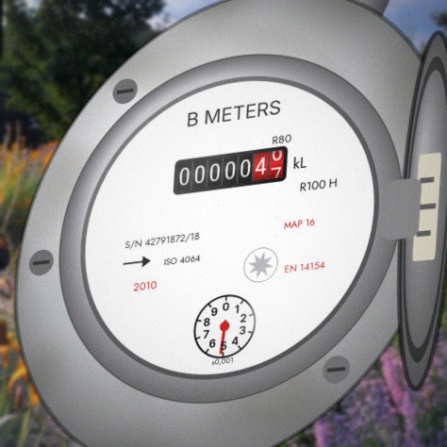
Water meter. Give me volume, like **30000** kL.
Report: **0.465** kL
